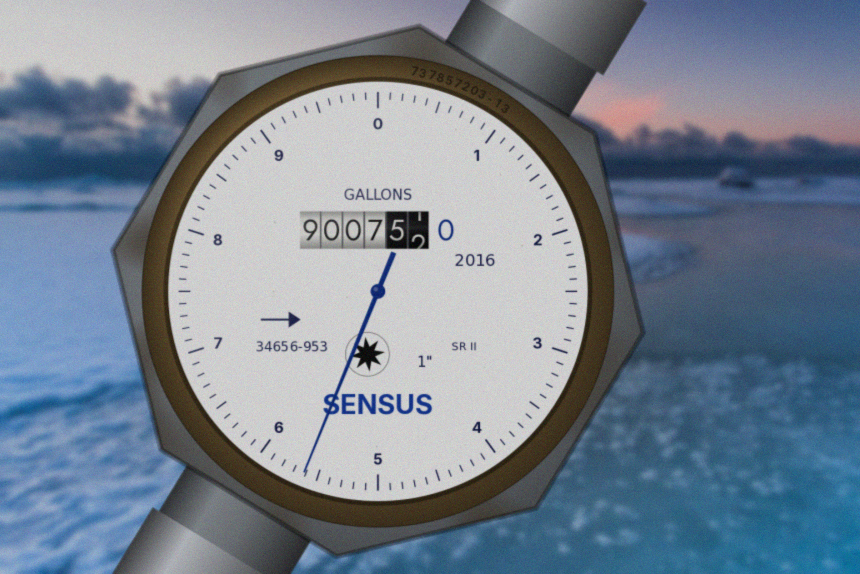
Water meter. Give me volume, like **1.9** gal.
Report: **9007515.6** gal
